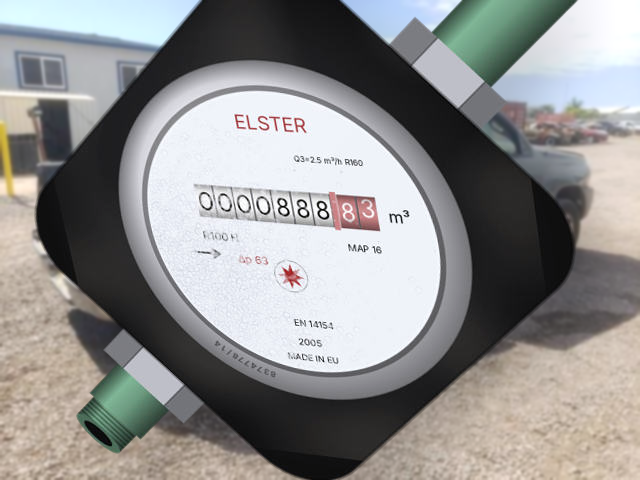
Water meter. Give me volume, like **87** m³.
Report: **888.83** m³
